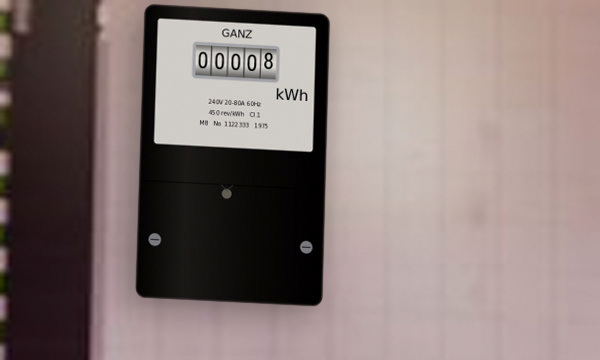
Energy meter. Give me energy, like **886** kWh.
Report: **8** kWh
